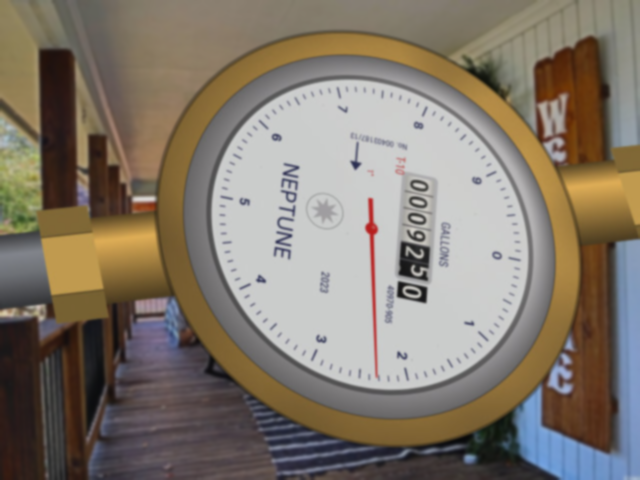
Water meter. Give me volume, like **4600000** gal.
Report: **9252.3** gal
